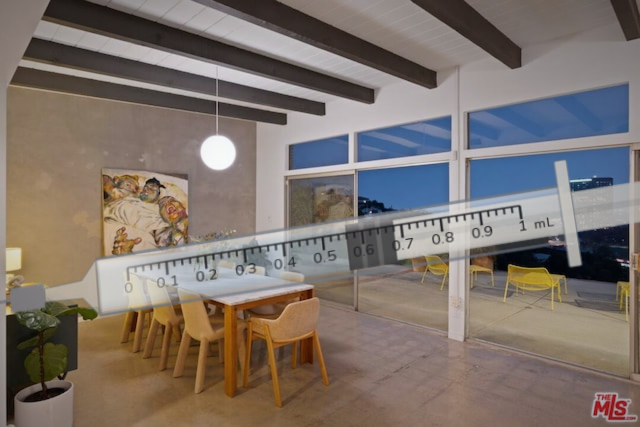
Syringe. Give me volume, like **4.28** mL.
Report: **0.56** mL
